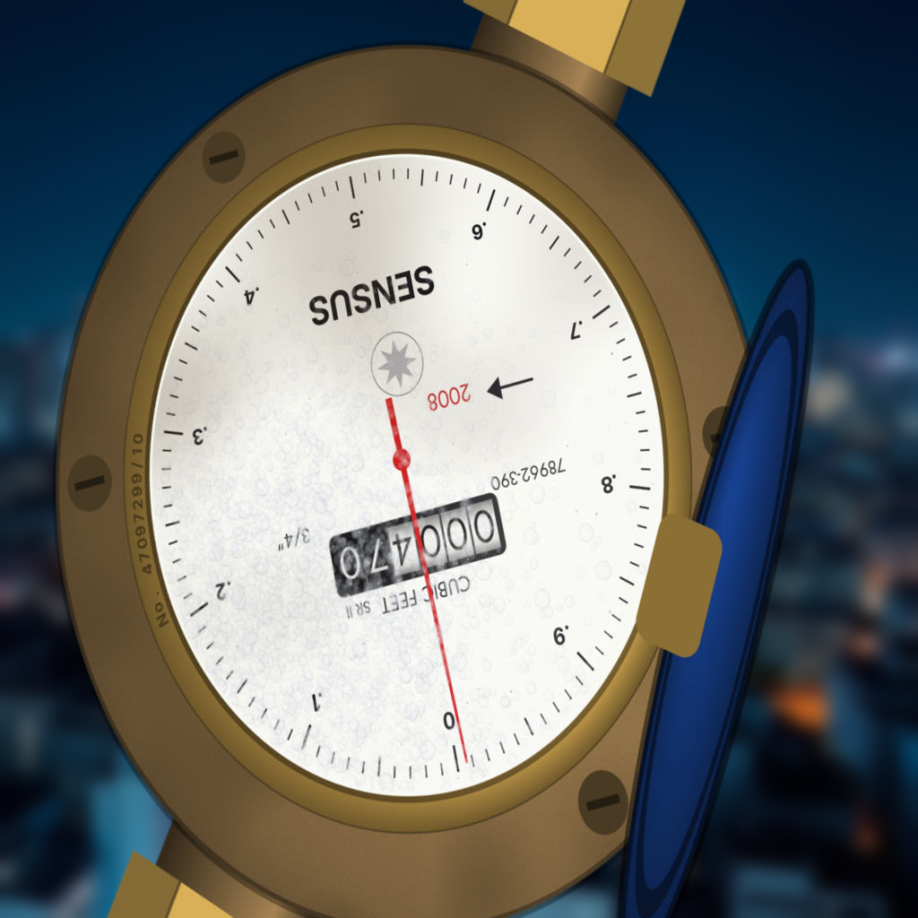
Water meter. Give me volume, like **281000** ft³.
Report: **469.99** ft³
